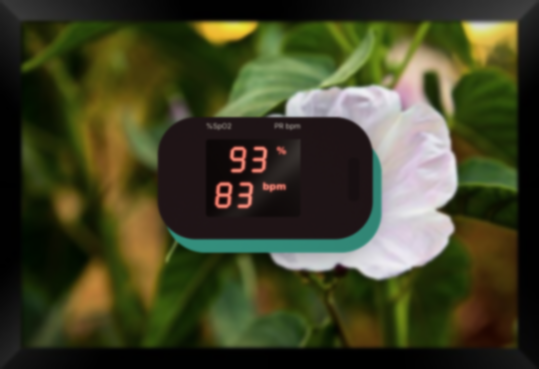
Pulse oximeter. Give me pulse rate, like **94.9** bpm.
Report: **83** bpm
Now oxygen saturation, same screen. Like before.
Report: **93** %
